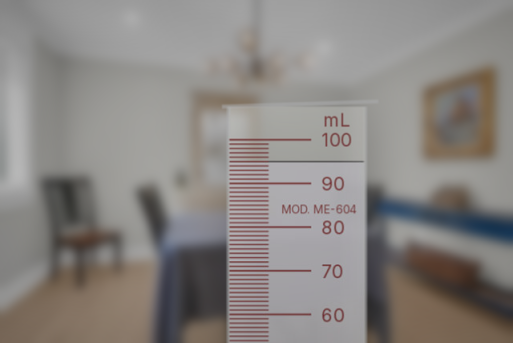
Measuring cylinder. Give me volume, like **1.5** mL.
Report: **95** mL
